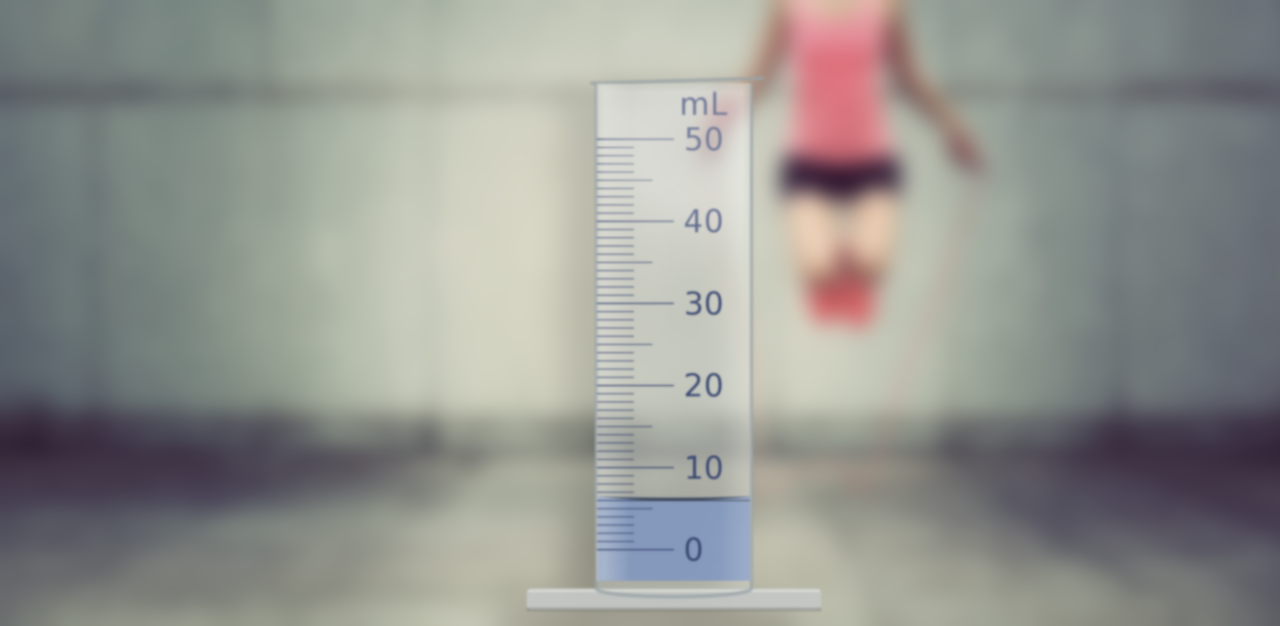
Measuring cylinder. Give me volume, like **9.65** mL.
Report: **6** mL
